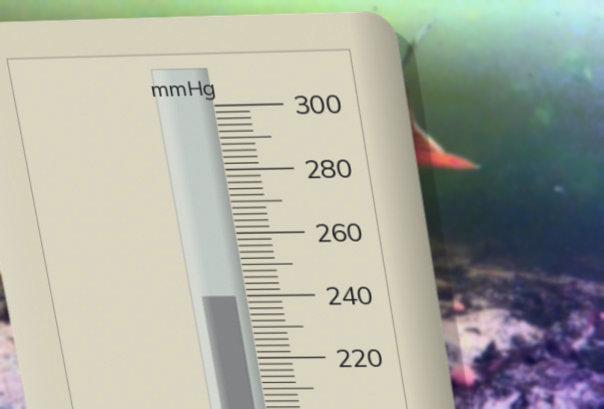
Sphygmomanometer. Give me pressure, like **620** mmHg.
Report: **240** mmHg
